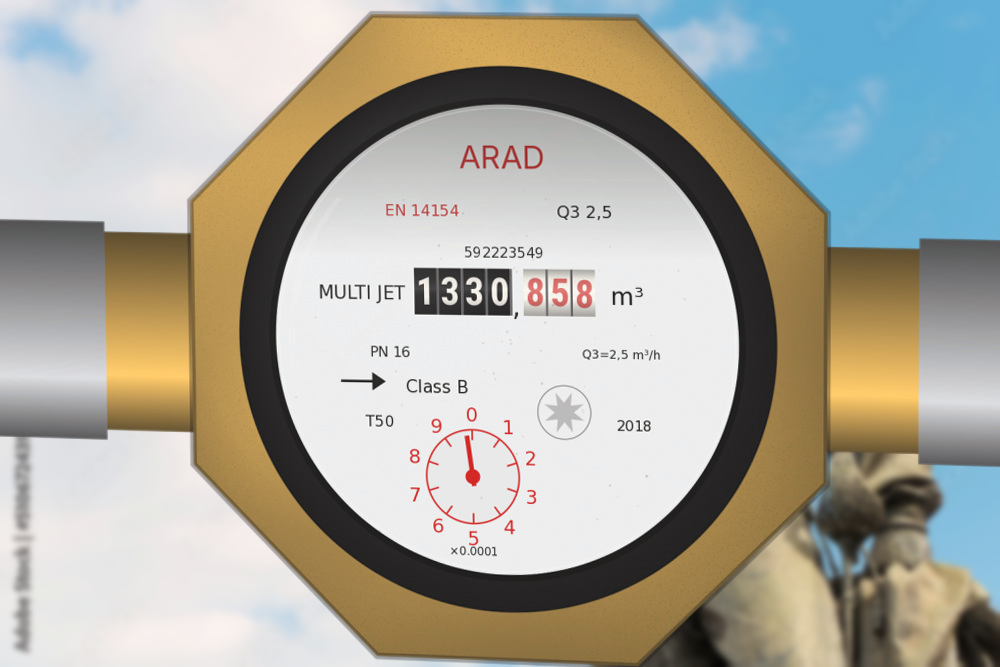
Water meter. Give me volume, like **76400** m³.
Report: **1330.8579** m³
